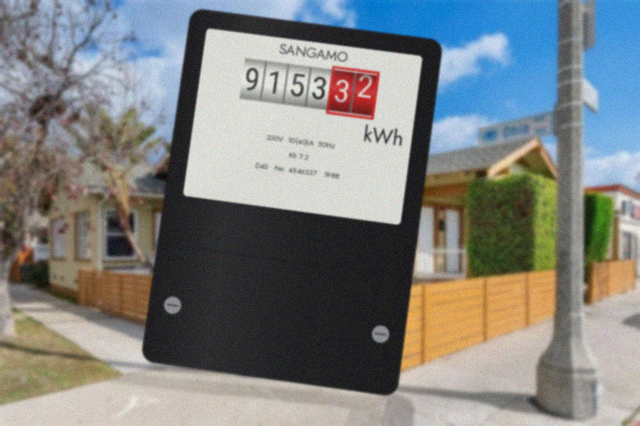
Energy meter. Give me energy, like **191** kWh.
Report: **9153.32** kWh
